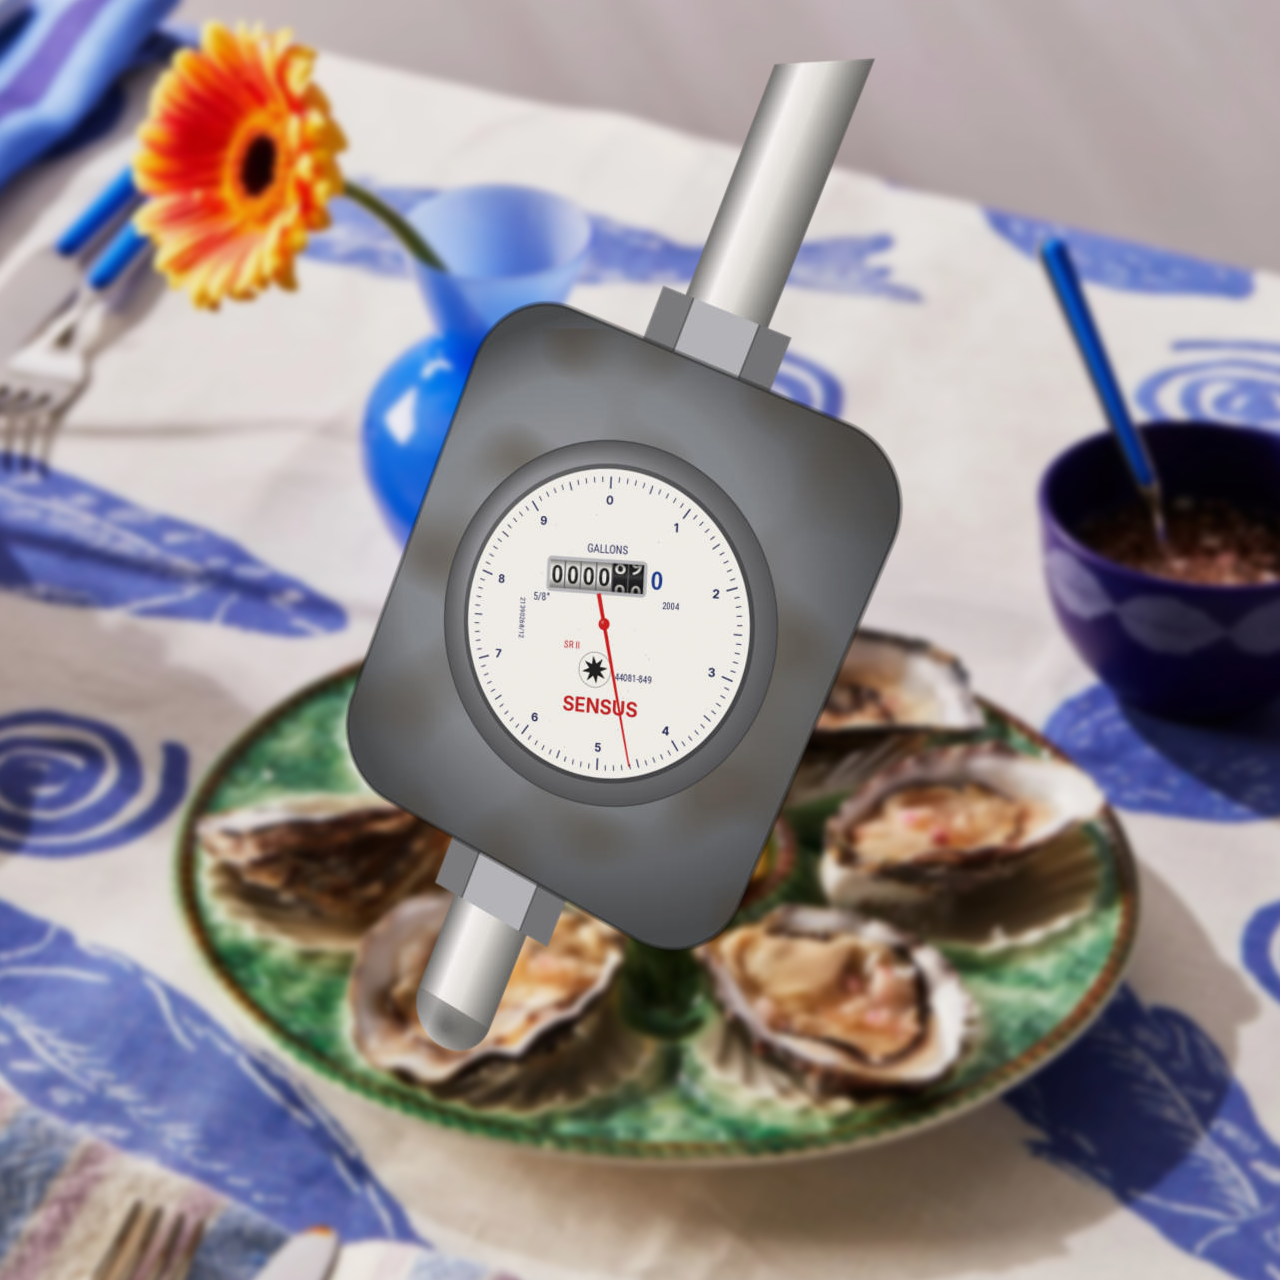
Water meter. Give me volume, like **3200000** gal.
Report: **894.6** gal
